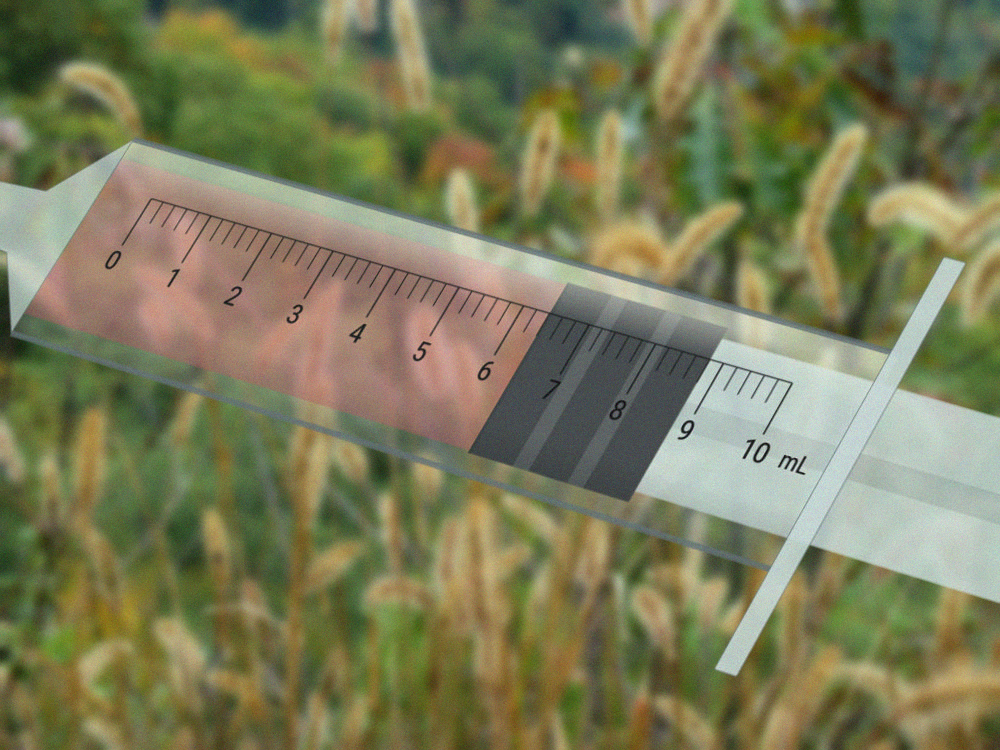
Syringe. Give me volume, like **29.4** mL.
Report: **6.4** mL
